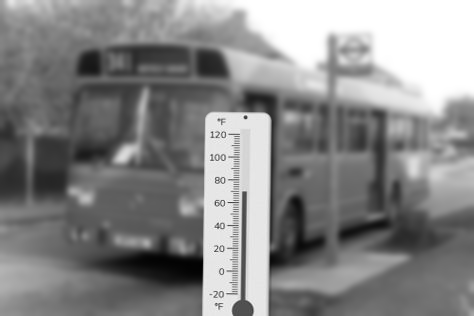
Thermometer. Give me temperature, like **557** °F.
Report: **70** °F
